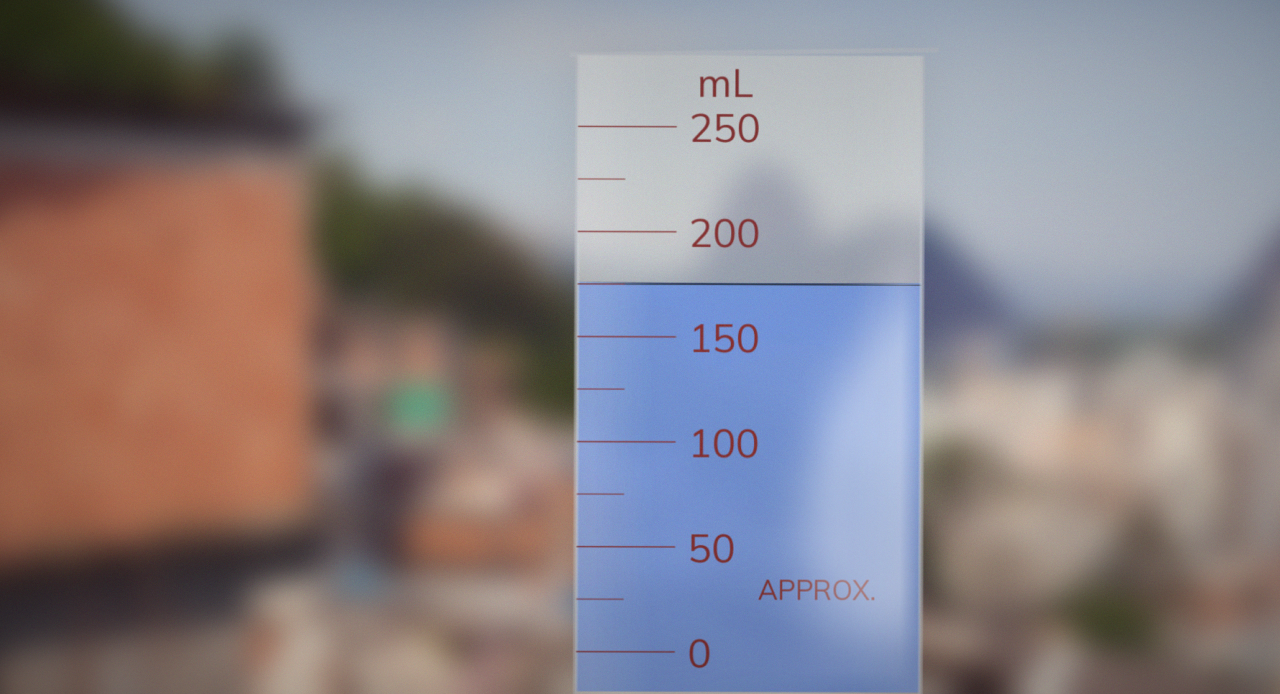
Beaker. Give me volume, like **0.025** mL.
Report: **175** mL
